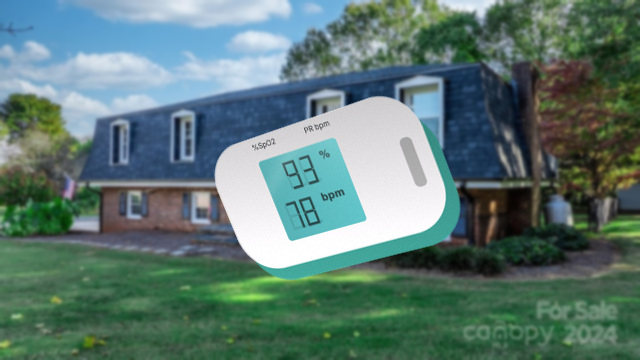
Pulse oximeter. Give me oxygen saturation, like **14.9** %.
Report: **93** %
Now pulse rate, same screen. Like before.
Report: **78** bpm
